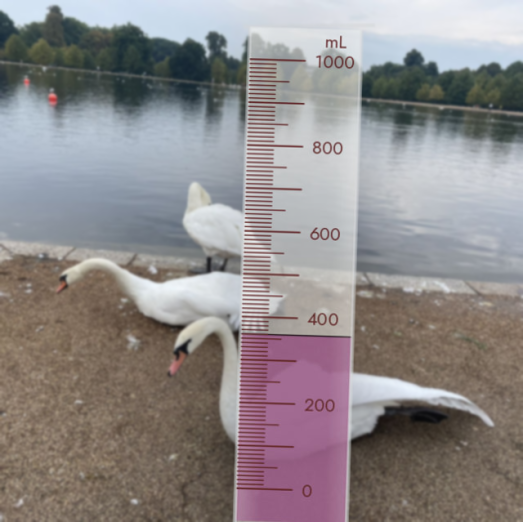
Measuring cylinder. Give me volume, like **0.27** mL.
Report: **360** mL
